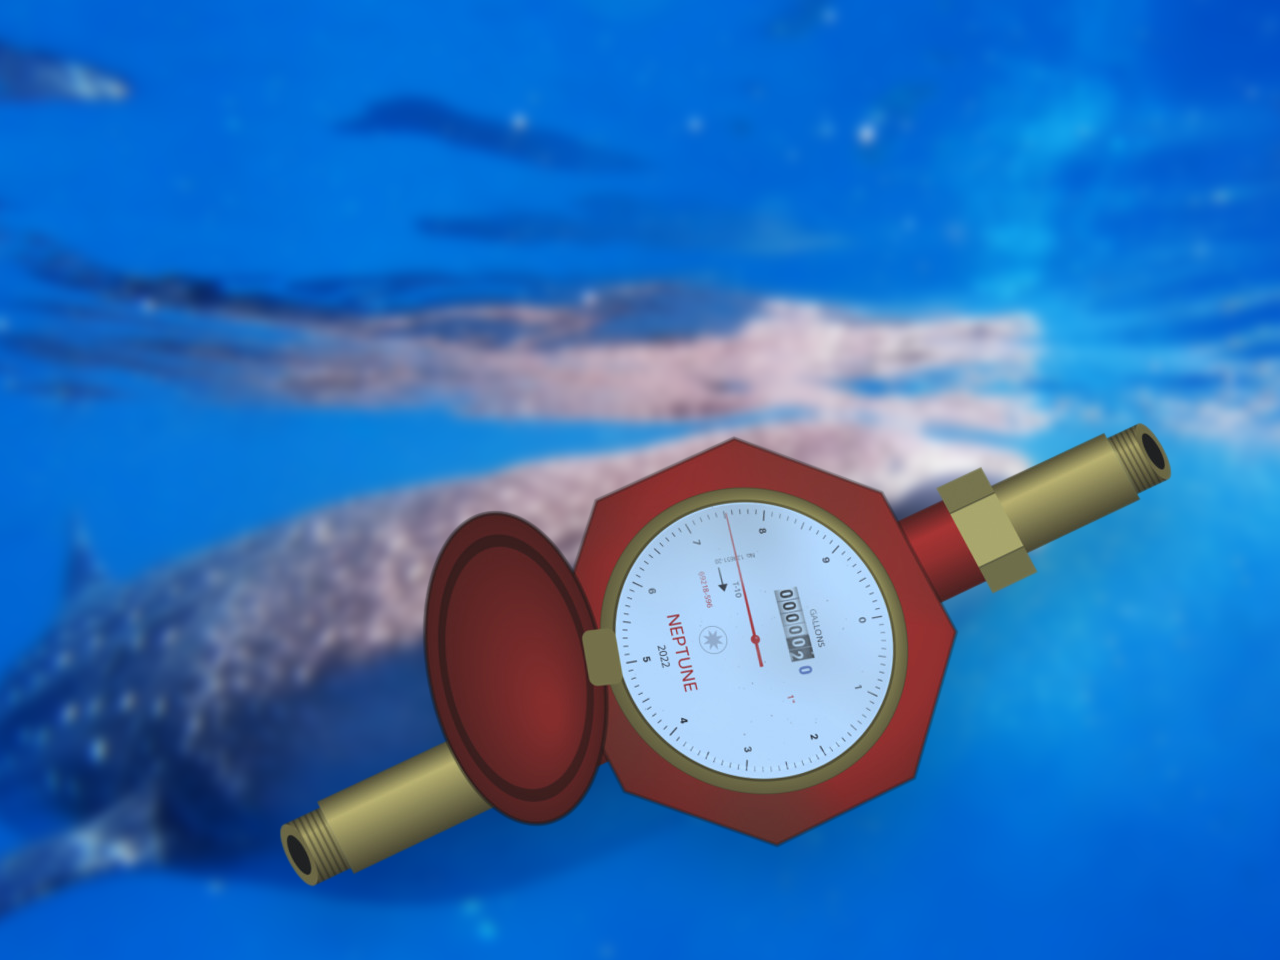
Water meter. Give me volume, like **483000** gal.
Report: **17.5** gal
